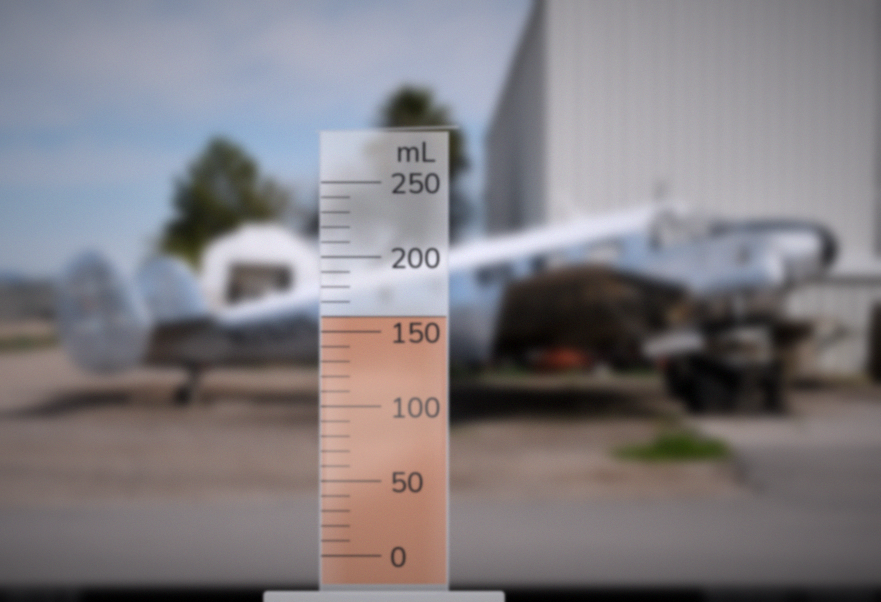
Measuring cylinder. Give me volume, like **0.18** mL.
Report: **160** mL
